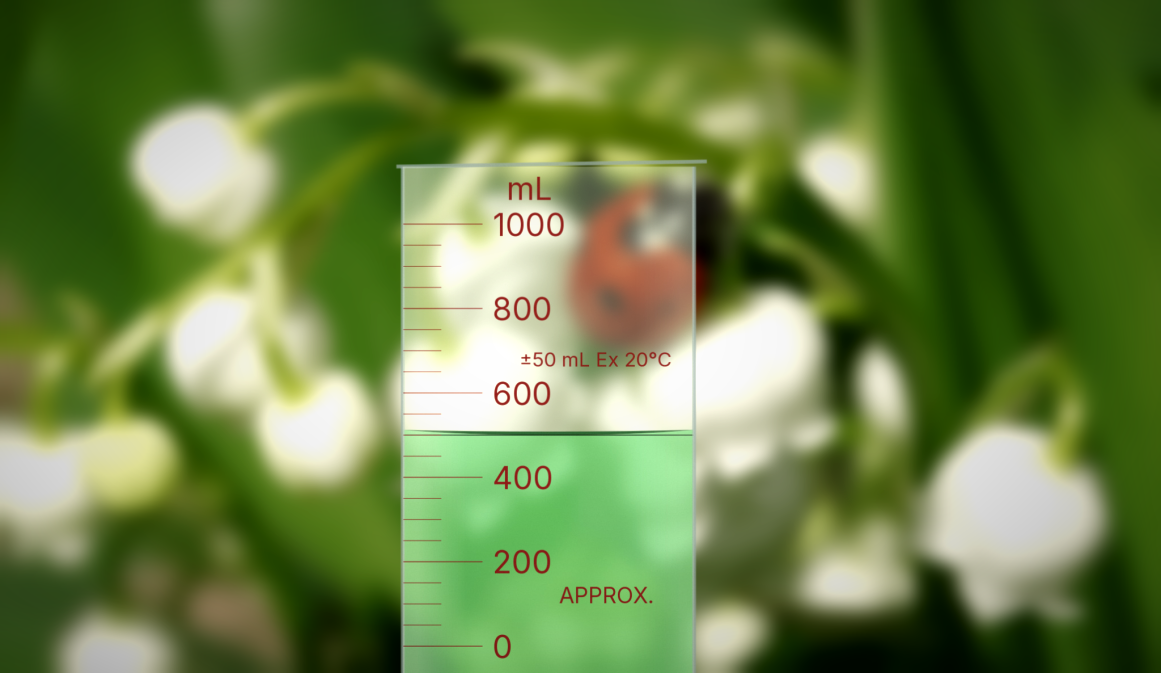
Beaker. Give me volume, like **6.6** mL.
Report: **500** mL
